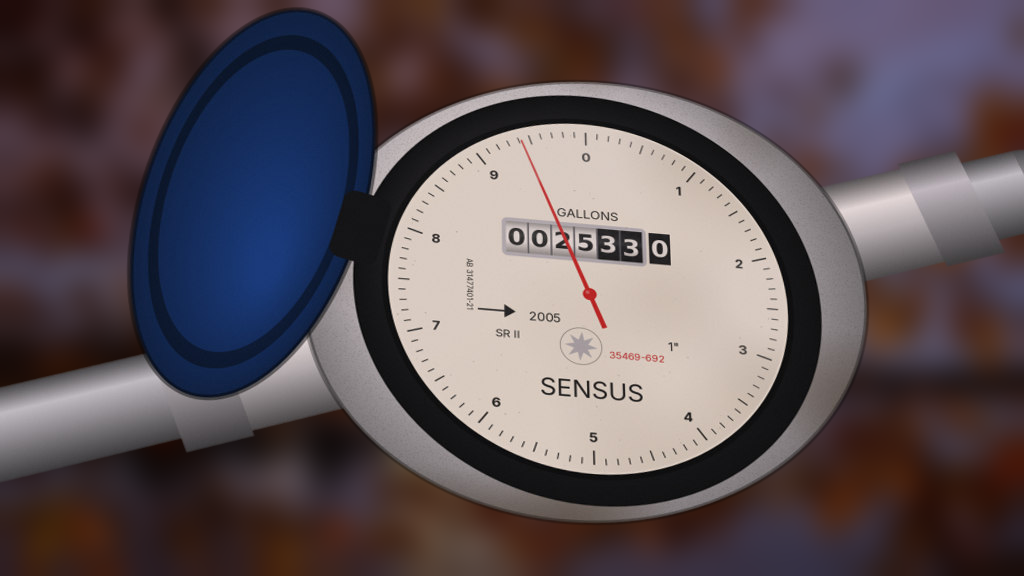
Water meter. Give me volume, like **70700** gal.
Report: **25329.4** gal
